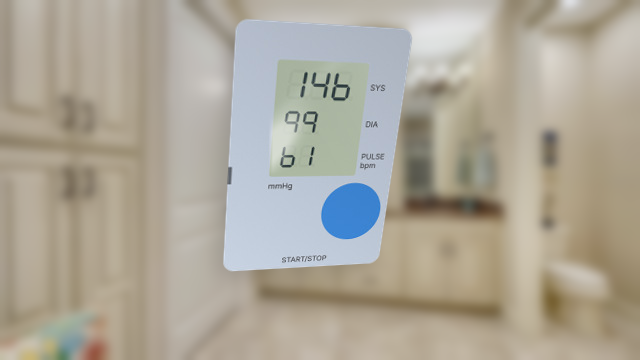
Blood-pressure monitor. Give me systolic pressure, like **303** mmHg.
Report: **146** mmHg
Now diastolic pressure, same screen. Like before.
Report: **99** mmHg
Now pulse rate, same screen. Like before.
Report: **61** bpm
